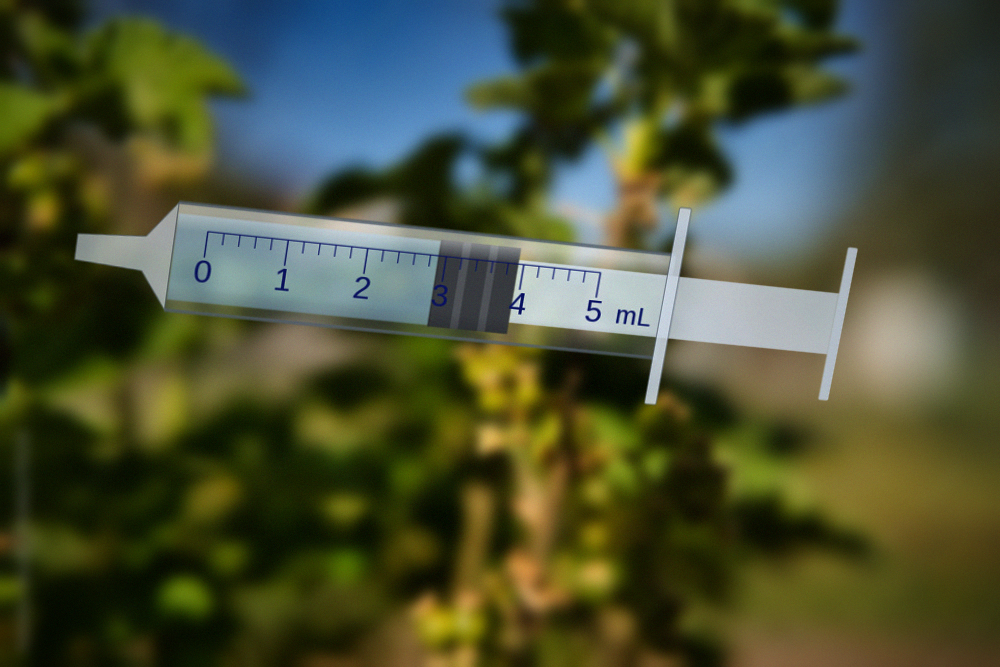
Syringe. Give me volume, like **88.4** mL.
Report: **2.9** mL
